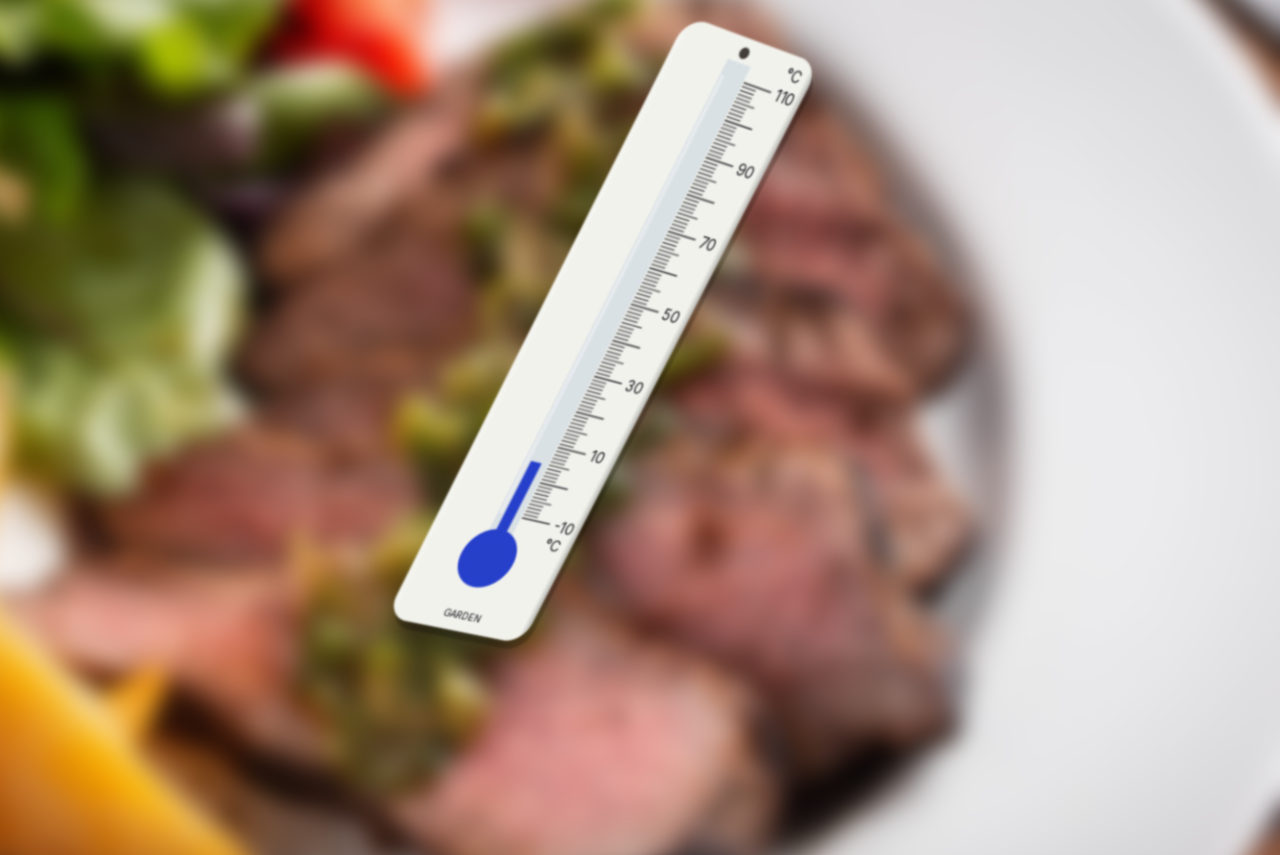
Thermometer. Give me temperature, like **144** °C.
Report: **5** °C
